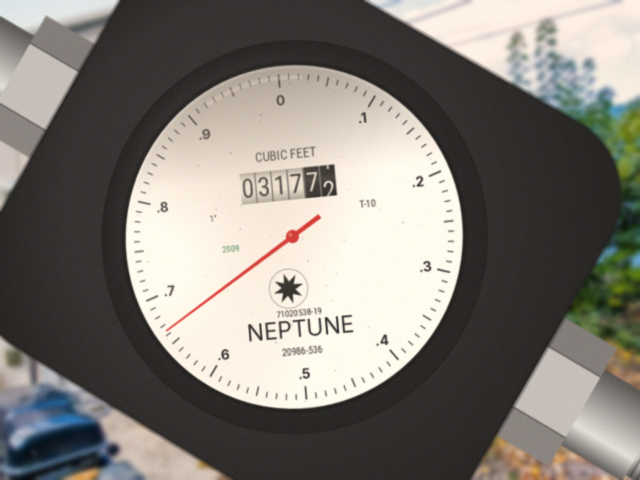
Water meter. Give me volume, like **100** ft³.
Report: **31771.66** ft³
